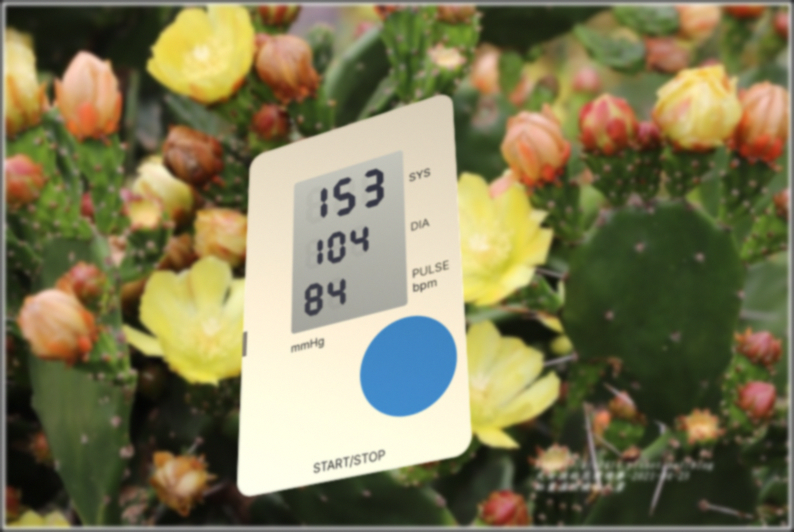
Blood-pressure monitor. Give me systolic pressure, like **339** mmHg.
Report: **153** mmHg
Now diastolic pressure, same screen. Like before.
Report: **104** mmHg
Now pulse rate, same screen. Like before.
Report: **84** bpm
